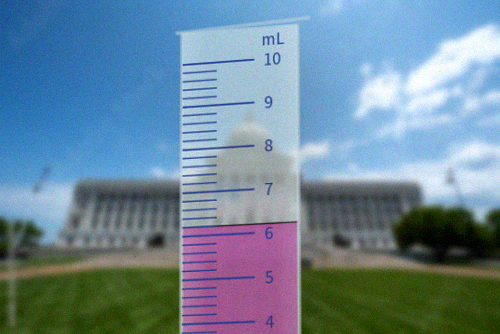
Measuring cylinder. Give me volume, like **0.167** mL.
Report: **6.2** mL
